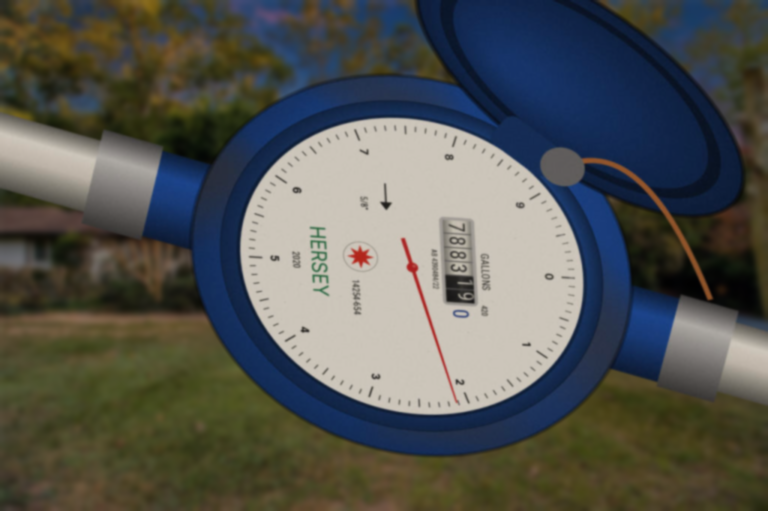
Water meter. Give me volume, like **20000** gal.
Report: **7883192.1** gal
